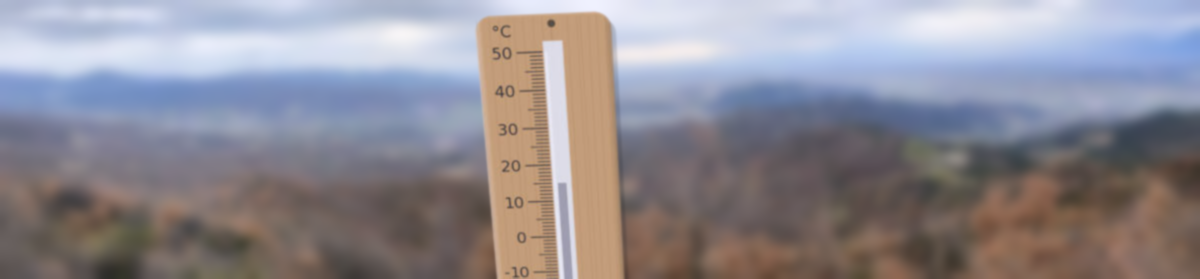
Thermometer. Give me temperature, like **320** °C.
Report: **15** °C
